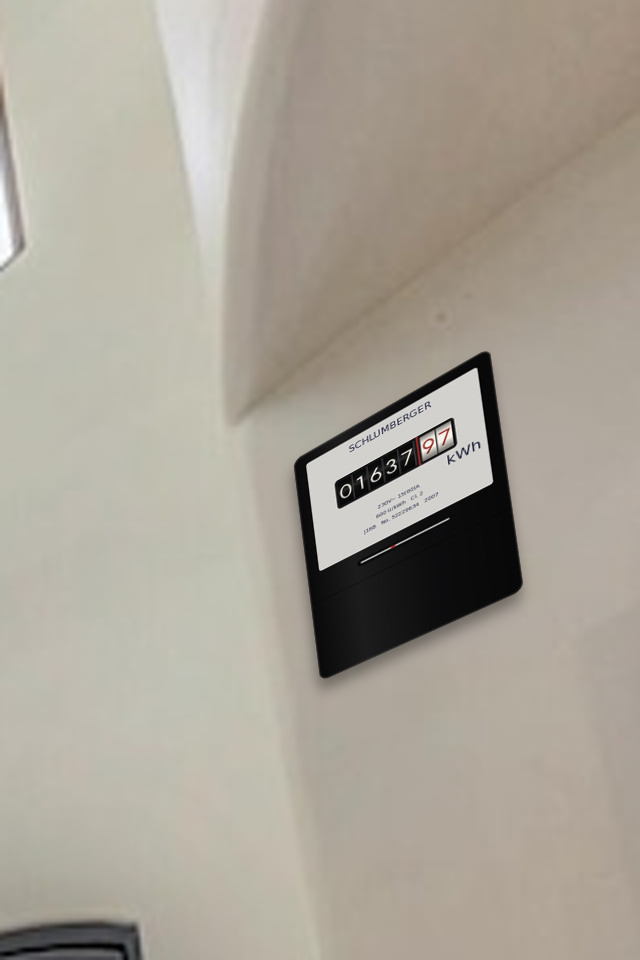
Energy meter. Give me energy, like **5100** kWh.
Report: **1637.97** kWh
